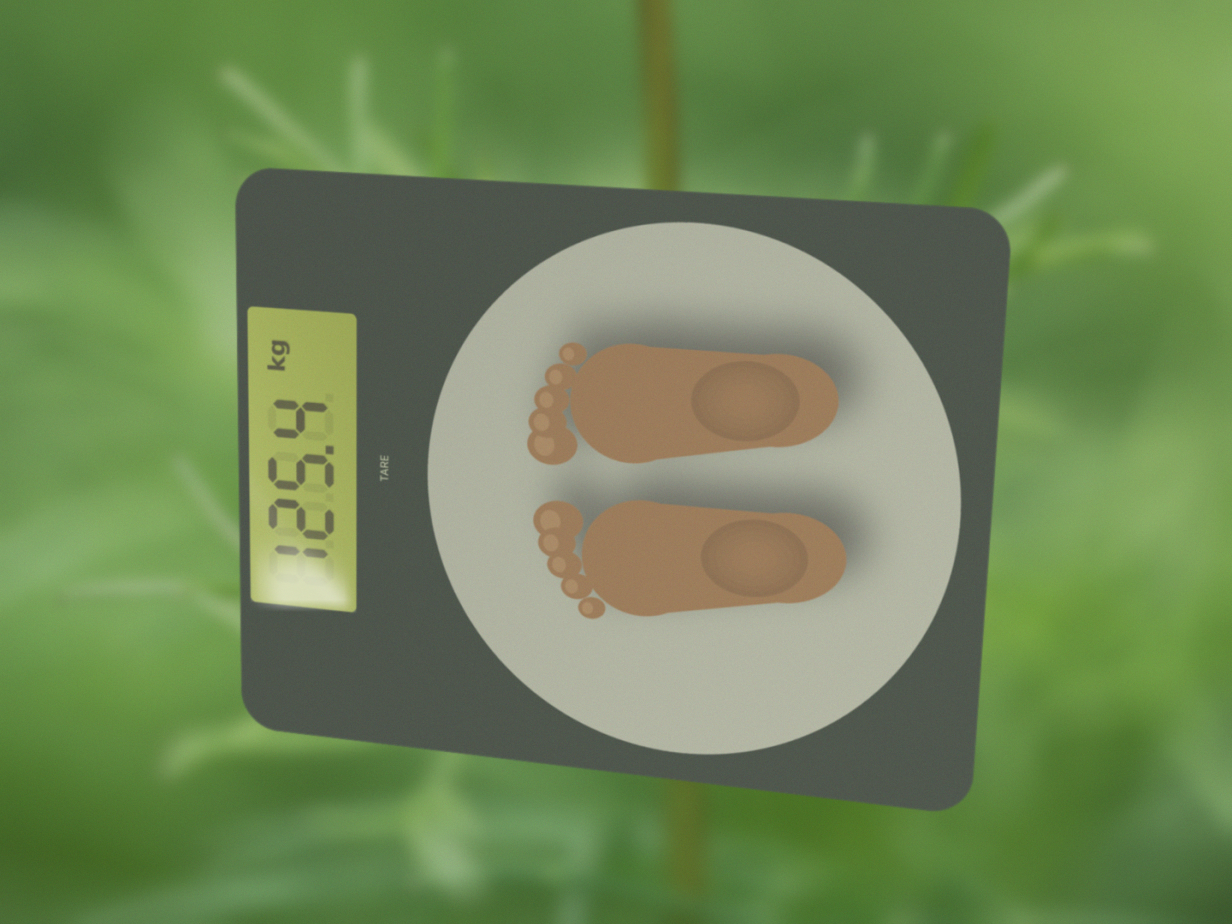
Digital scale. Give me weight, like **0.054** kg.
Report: **125.4** kg
